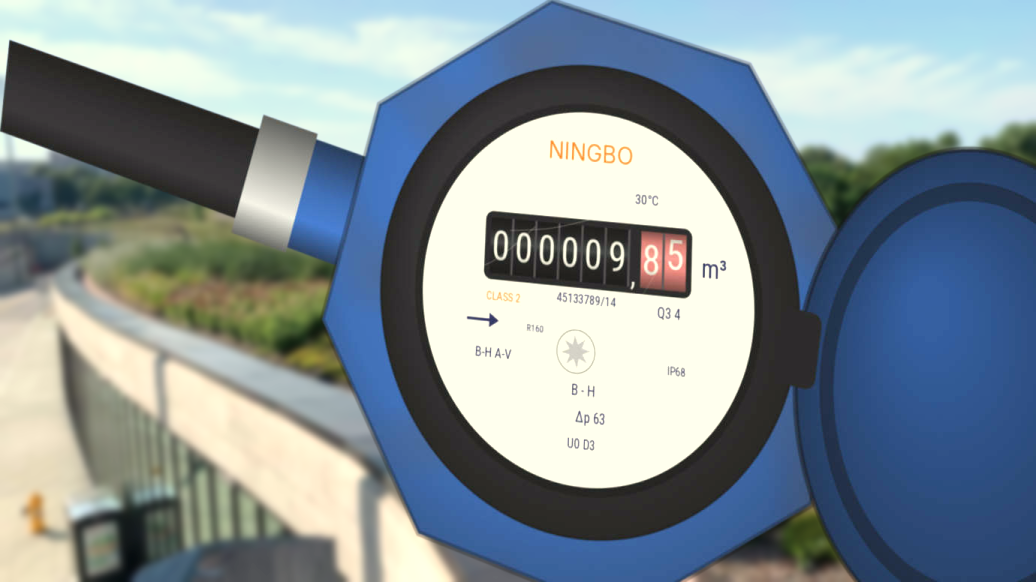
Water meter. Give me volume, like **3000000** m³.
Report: **9.85** m³
